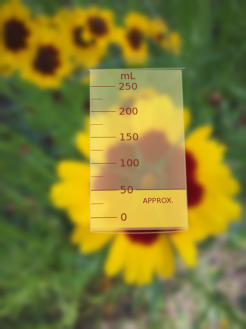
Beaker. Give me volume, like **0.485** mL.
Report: **50** mL
